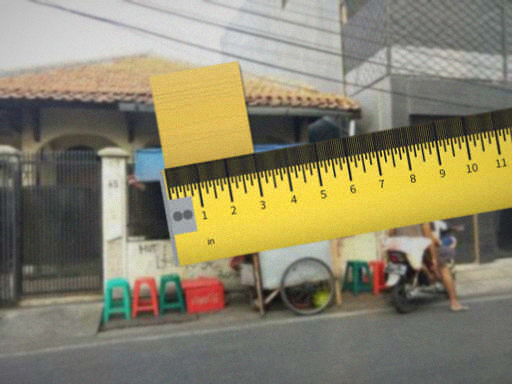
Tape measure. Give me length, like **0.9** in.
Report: **3** in
